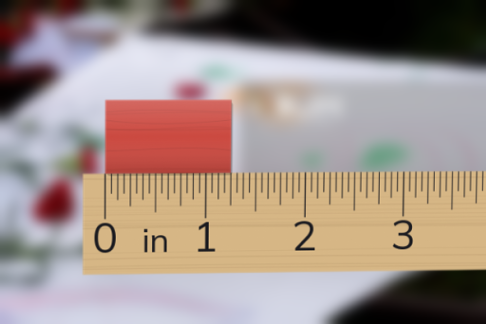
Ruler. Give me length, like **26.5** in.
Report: **1.25** in
